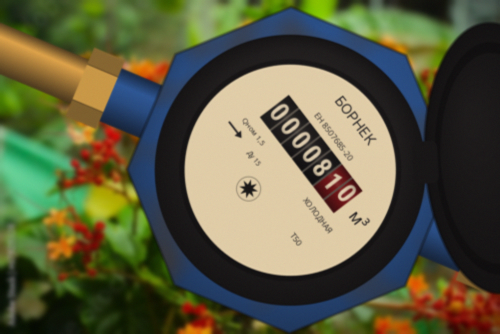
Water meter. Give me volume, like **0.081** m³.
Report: **8.10** m³
